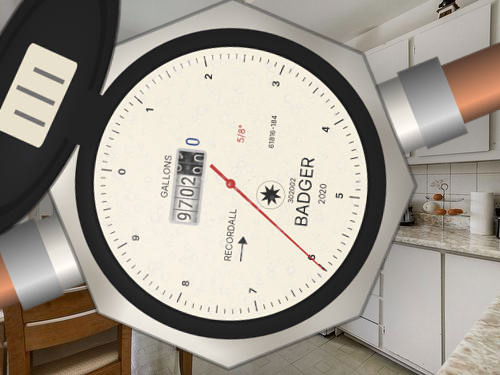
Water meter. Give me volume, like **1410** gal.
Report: **9702896.0** gal
